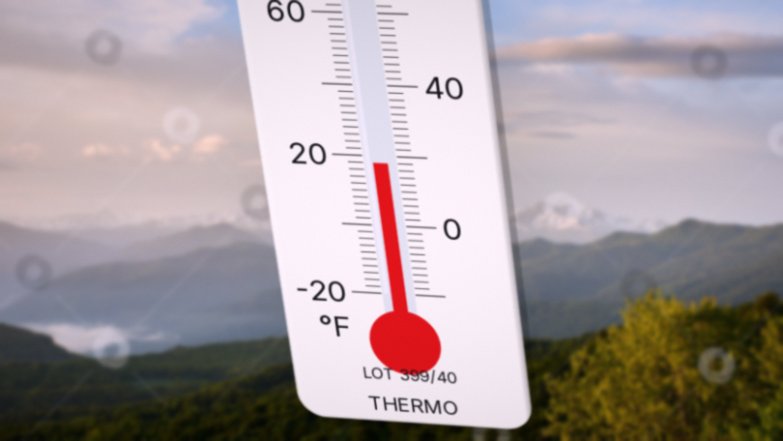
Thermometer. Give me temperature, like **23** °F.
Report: **18** °F
